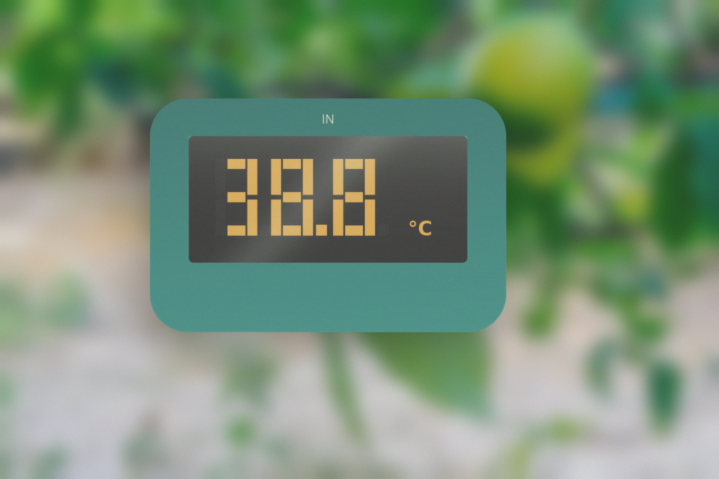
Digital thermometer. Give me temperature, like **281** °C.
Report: **38.8** °C
